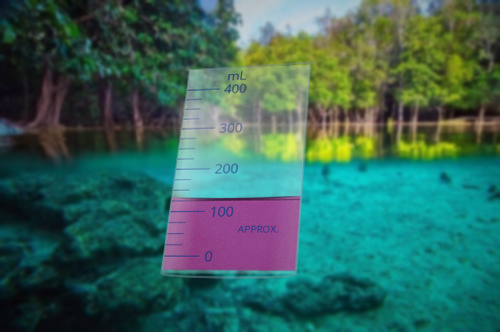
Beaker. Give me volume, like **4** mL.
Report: **125** mL
